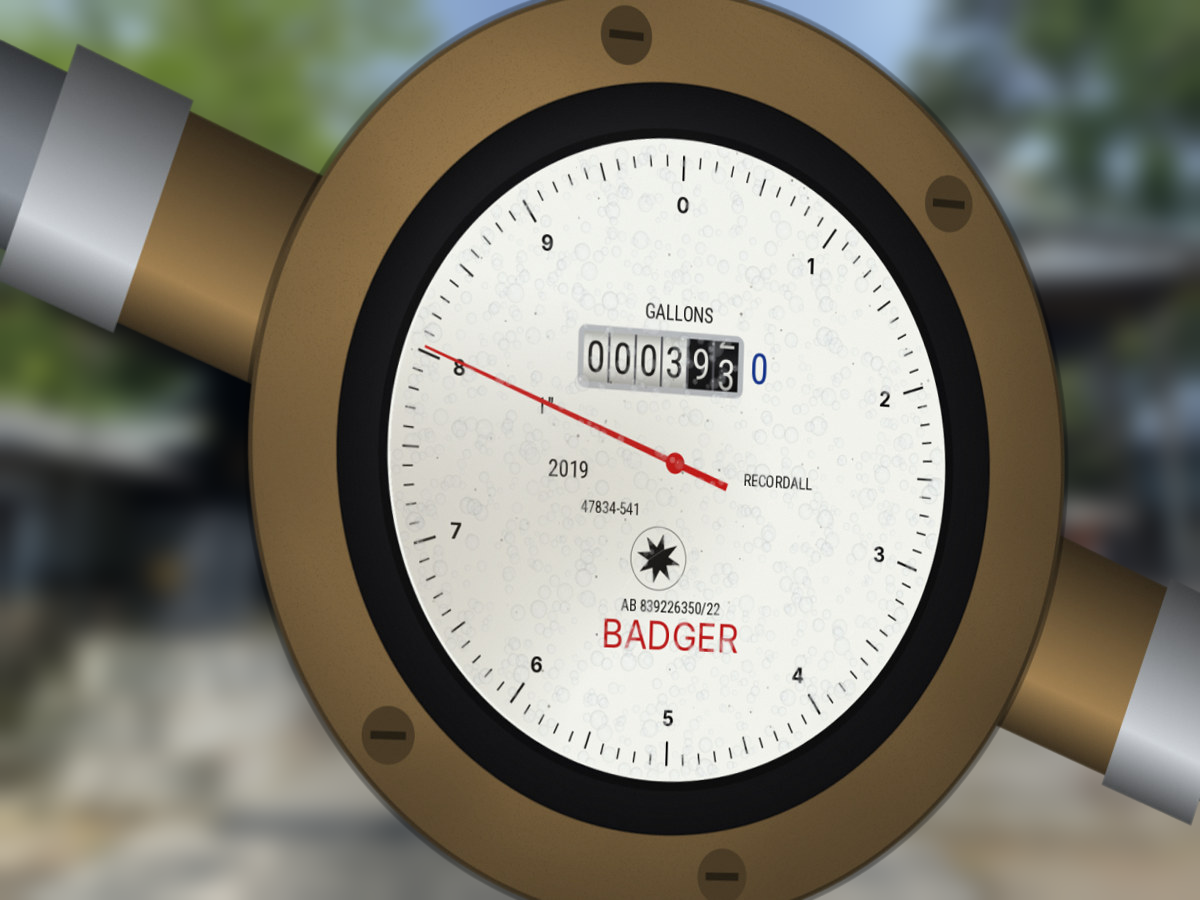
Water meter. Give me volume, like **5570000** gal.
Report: **3928.0** gal
